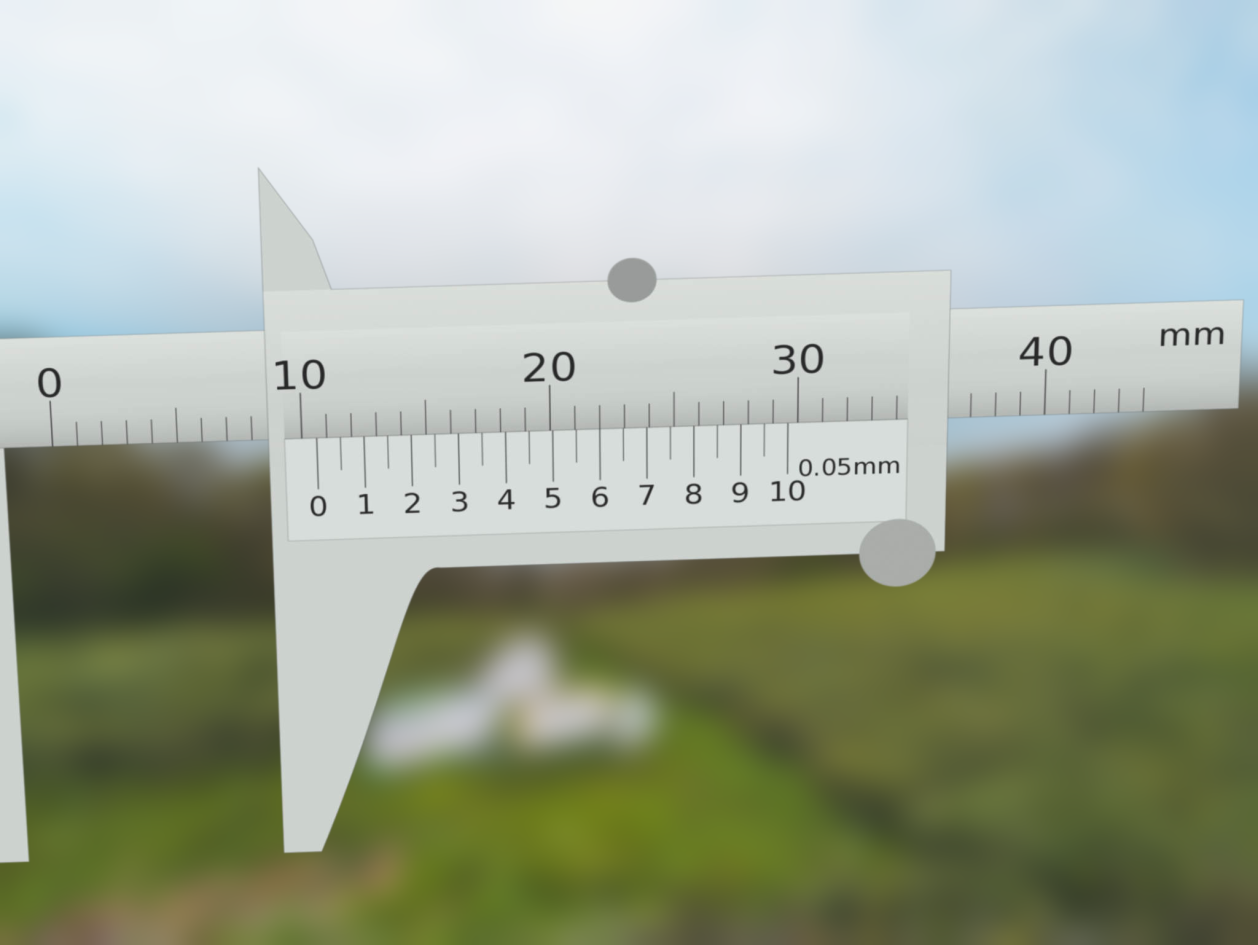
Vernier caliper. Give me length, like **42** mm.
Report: **10.60** mm
